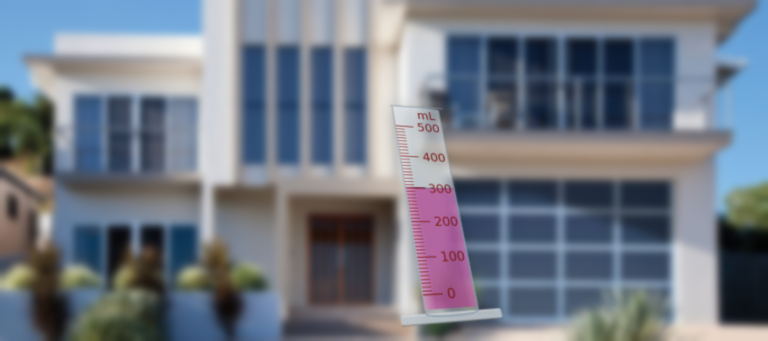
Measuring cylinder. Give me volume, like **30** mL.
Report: **300** mL
